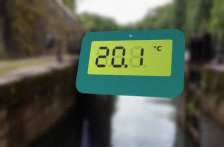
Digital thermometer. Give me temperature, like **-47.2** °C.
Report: **20.1** °C
